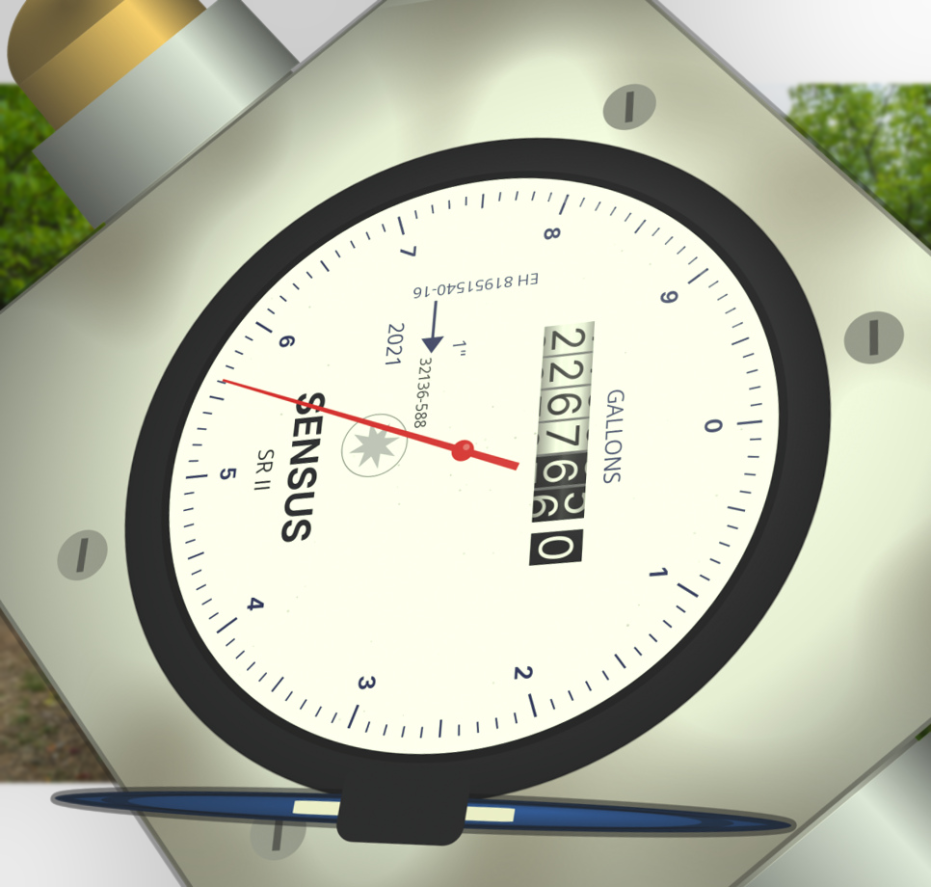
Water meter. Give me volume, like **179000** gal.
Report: **2267655.6** gal
